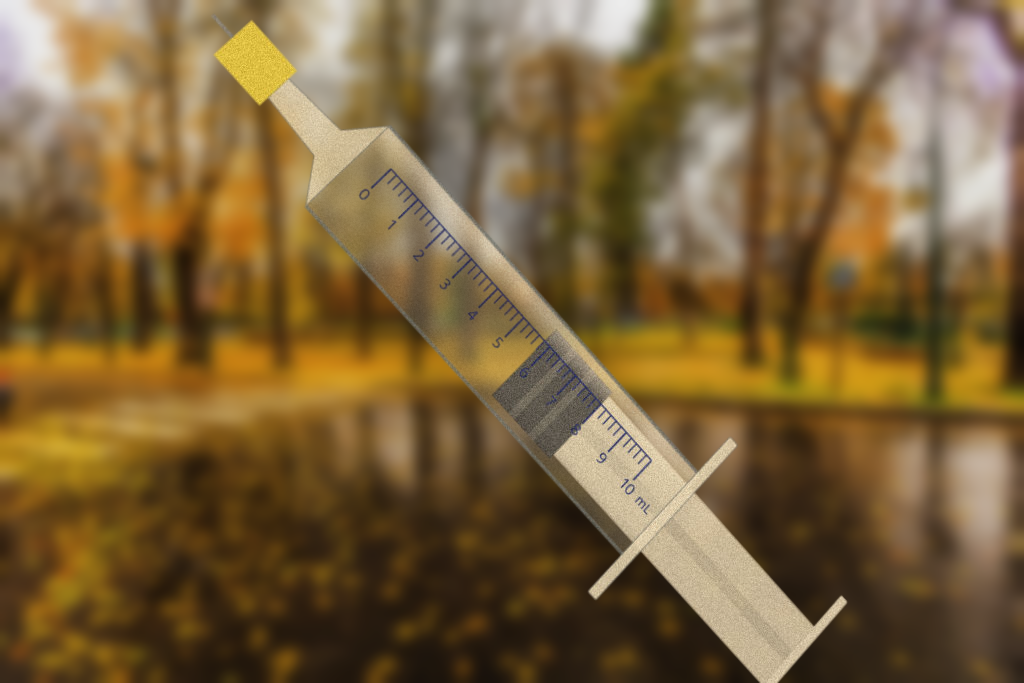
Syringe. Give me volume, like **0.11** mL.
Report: **5.8** mL
